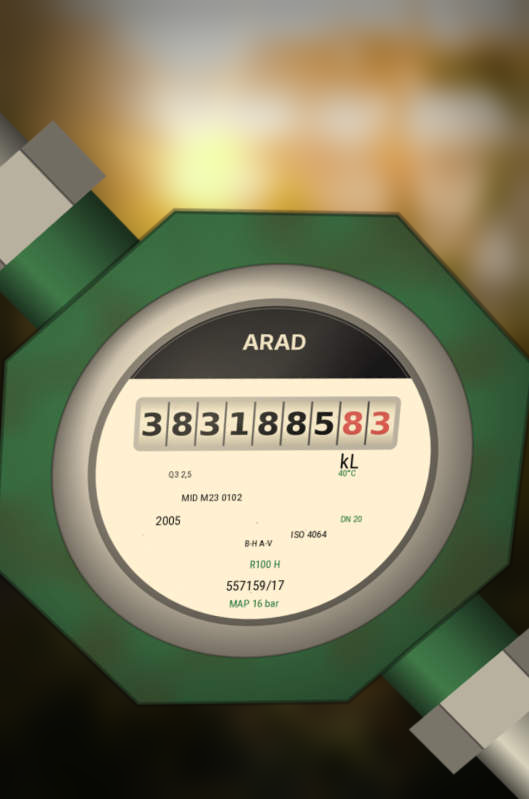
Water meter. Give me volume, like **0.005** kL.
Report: **3831885.83** kL
